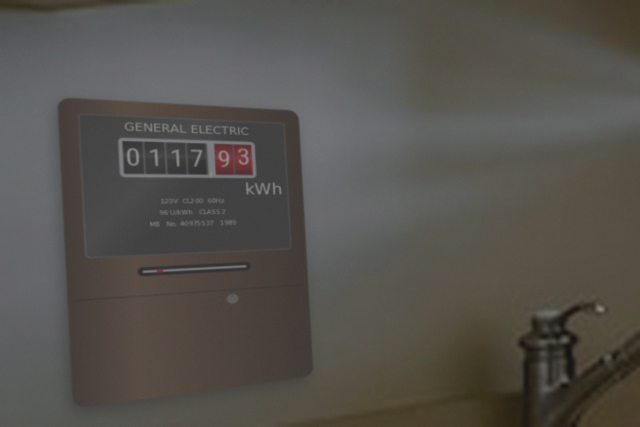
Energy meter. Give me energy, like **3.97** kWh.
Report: **117.93** kWh
